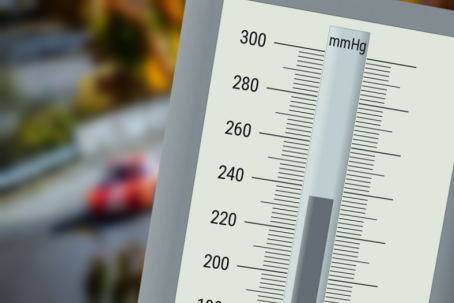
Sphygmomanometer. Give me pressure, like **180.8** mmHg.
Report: **236** mmHg
